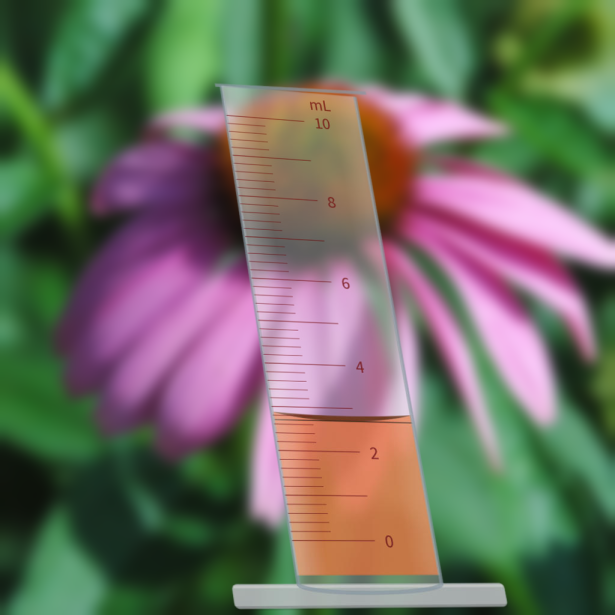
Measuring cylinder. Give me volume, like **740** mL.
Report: **2.7** mL
